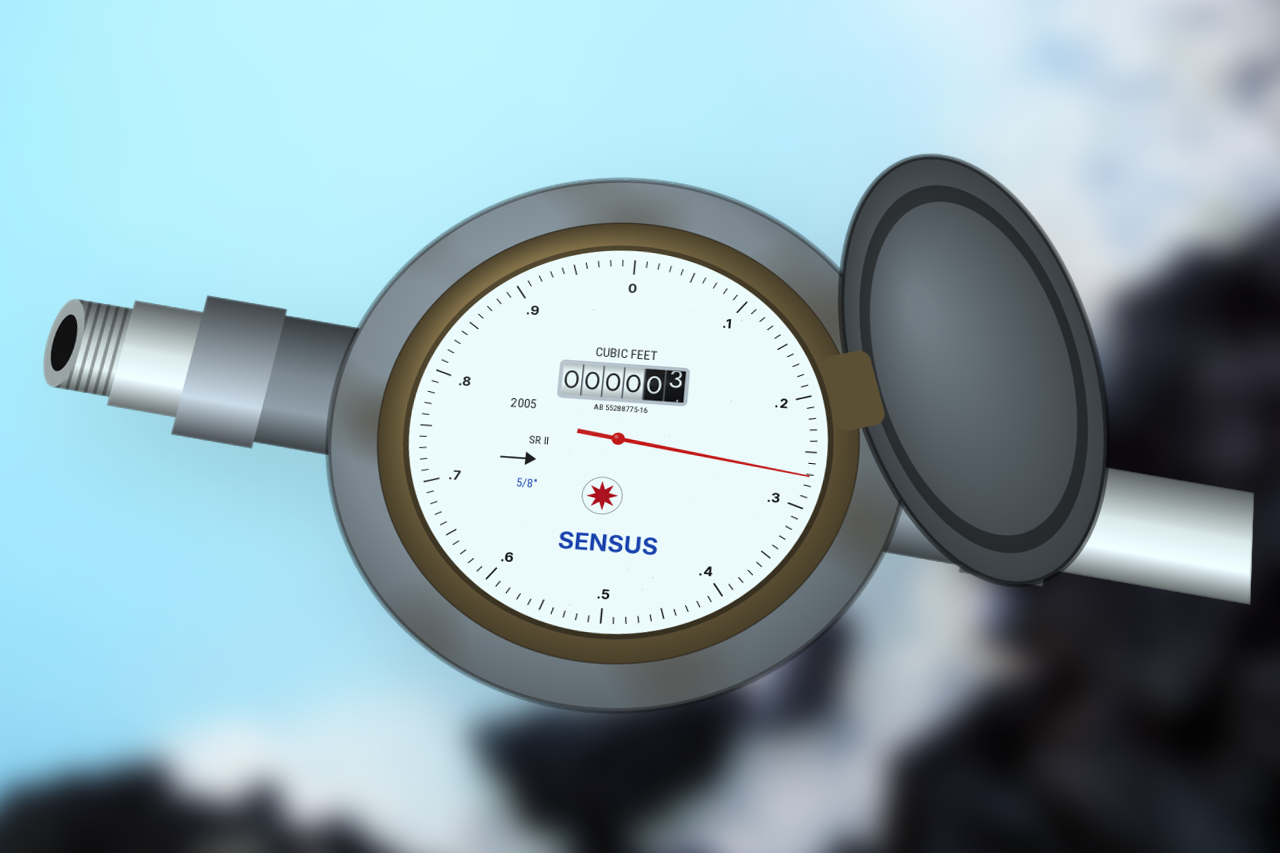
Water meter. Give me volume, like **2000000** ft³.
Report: **3.27** ft³
